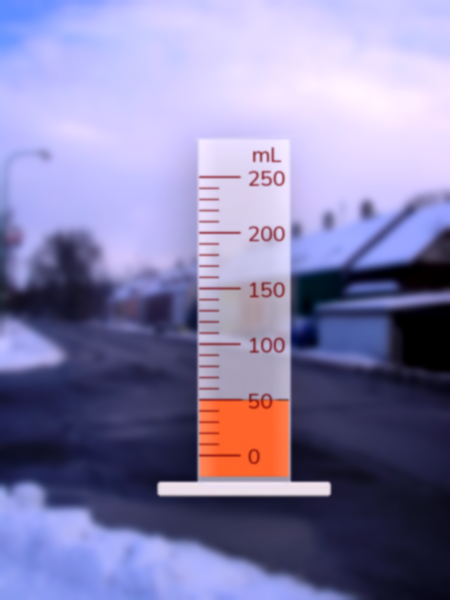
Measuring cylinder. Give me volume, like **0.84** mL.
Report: **50** mL
